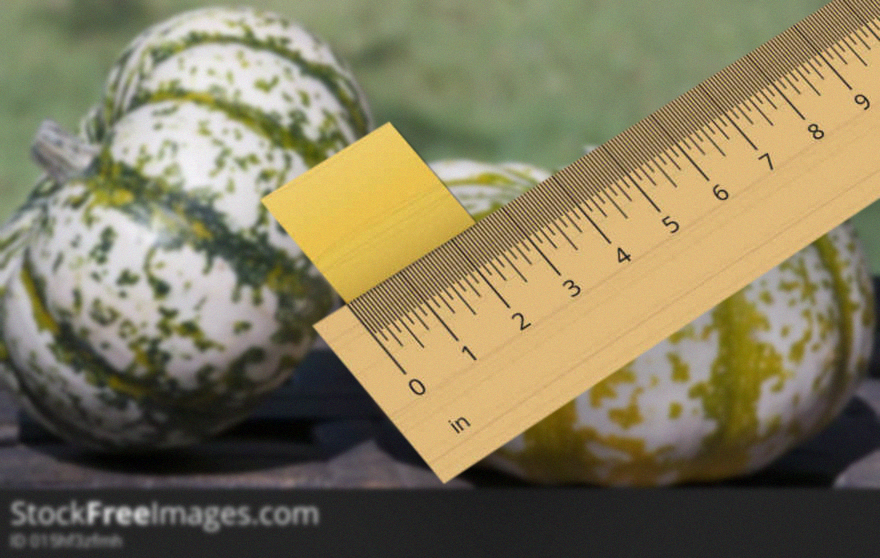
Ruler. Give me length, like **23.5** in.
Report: **2.5** in
